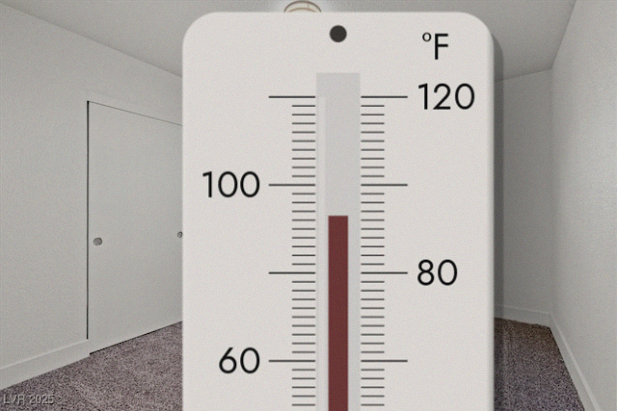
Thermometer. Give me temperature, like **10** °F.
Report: **93** °F
